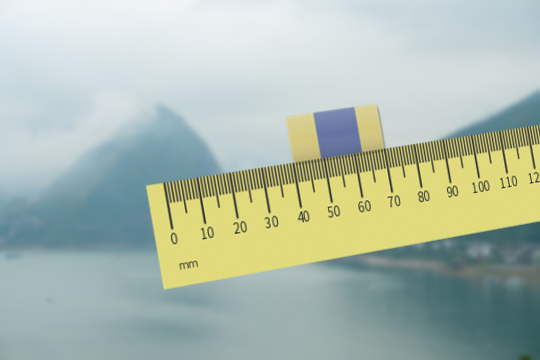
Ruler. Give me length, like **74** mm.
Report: **30** mm
